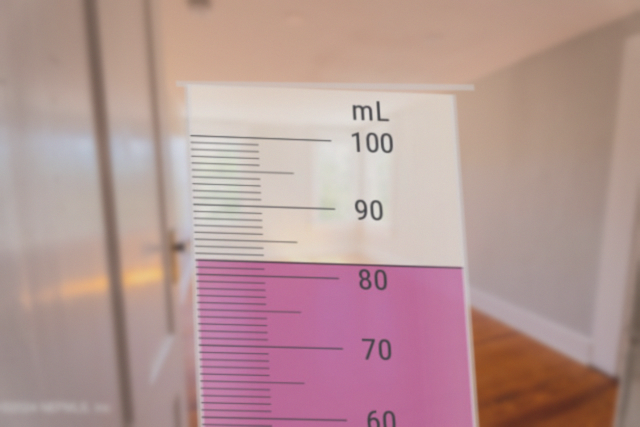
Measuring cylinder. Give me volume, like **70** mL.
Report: **82** mL
